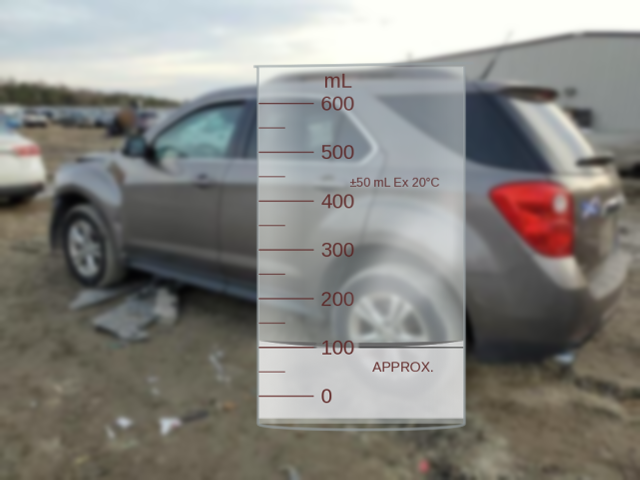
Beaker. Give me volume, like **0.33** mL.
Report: **100** mL
